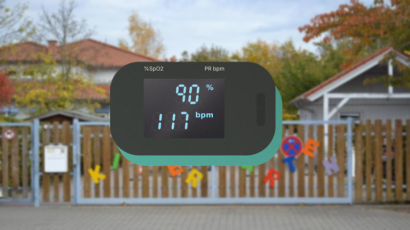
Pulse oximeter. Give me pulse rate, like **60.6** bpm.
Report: **117** bpm
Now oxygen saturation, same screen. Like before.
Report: **90** %
